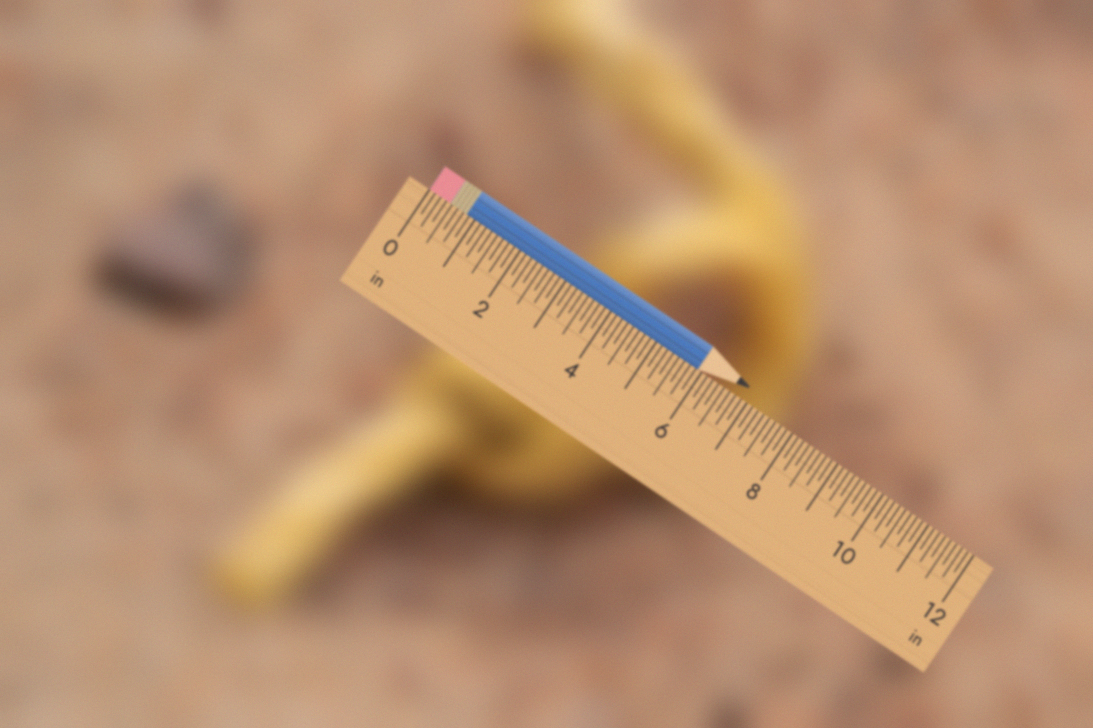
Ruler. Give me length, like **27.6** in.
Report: **6.875** in
